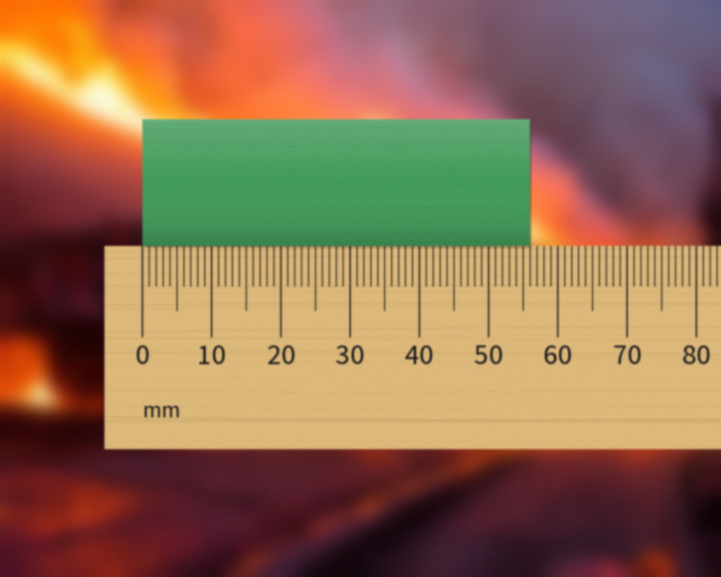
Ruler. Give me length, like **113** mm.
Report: **56** mm
